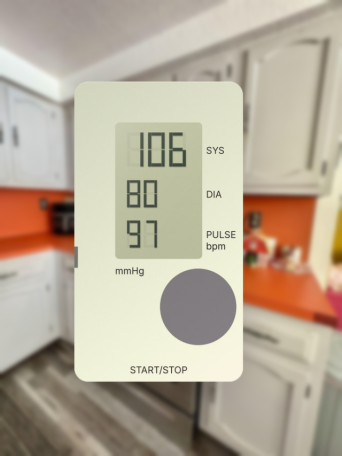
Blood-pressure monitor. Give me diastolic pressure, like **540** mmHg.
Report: **80** mmHg
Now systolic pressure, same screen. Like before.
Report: **106** mmHg
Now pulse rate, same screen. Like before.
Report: **97** bpm
